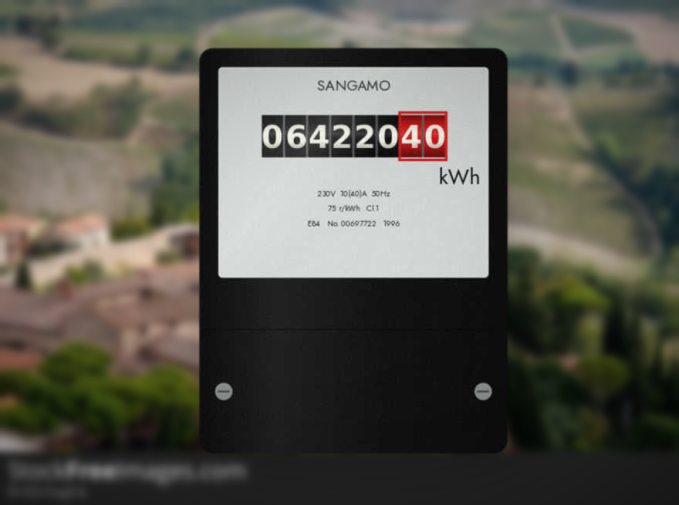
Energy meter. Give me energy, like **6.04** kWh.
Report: **64220.40** kWh
